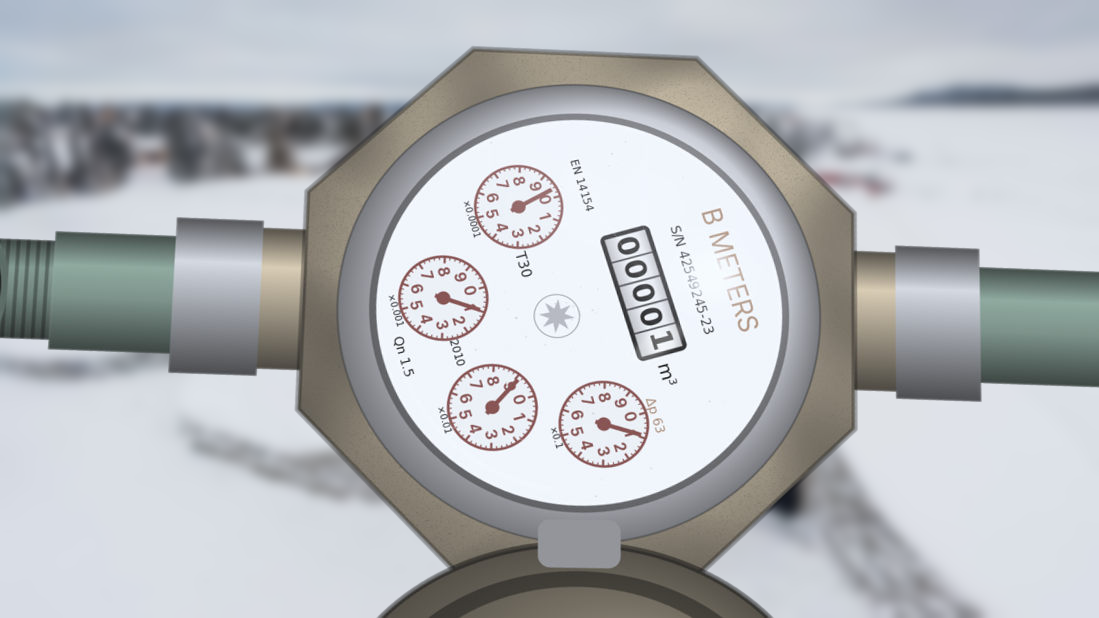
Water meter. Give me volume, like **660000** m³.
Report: **1.0909** m³
